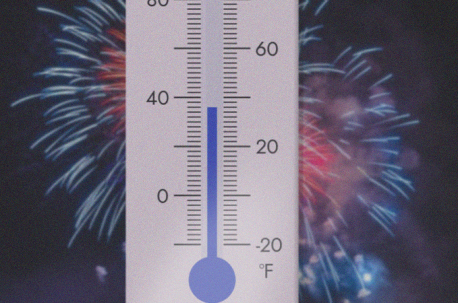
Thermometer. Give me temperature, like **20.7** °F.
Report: **36** °F
